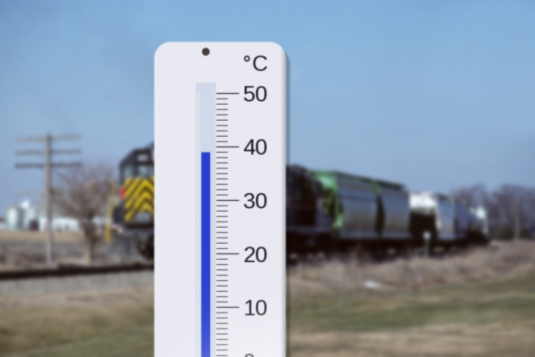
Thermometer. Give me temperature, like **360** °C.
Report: **39** °C
